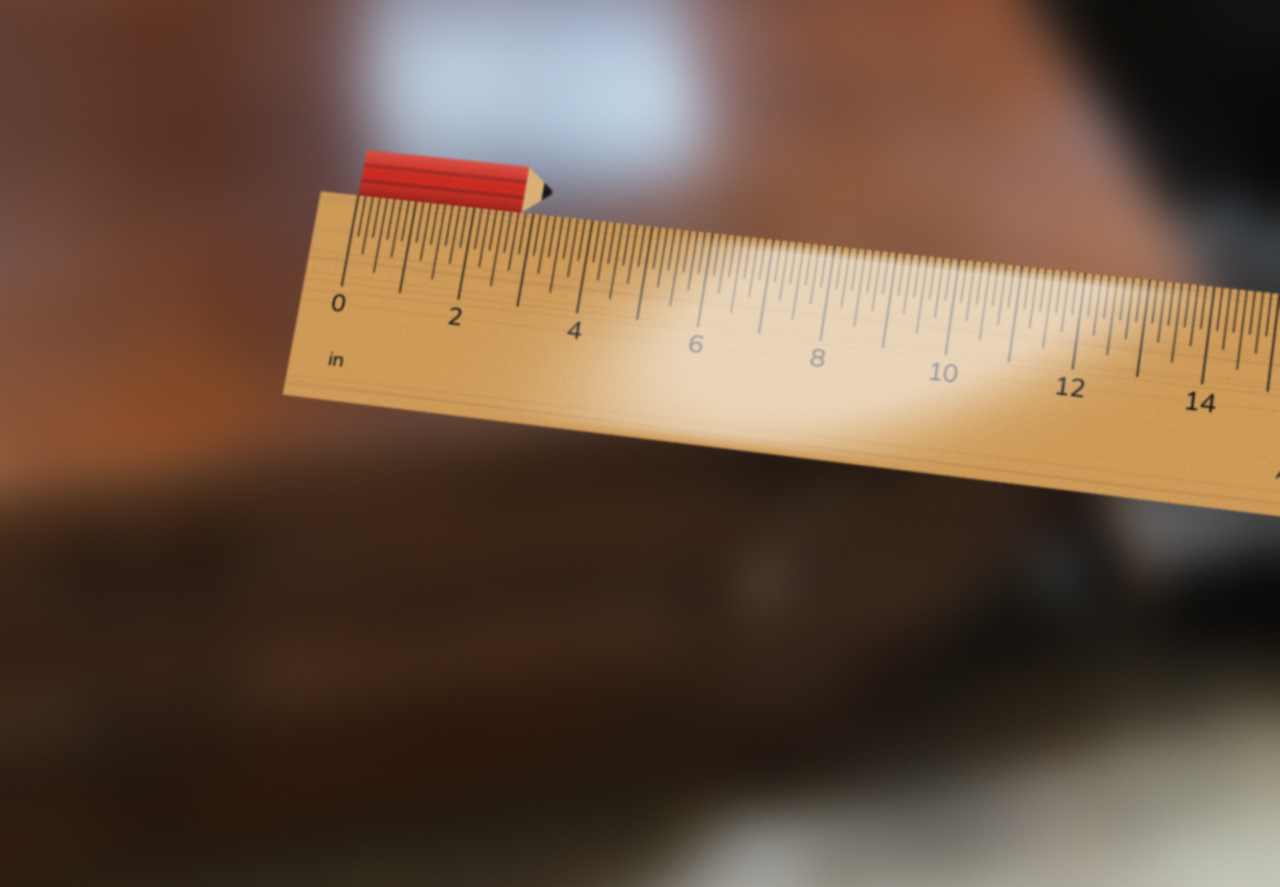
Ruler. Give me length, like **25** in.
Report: **3.25** in
